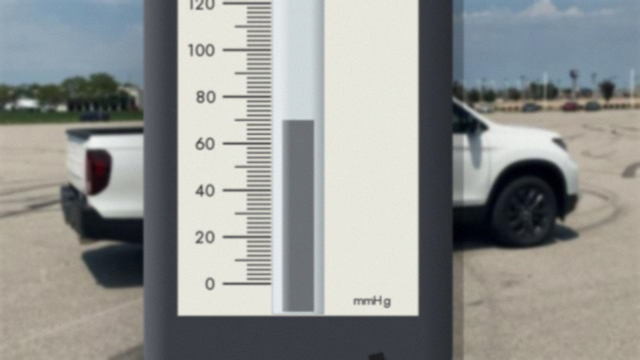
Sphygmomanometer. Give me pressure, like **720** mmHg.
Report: **70** mmHg
